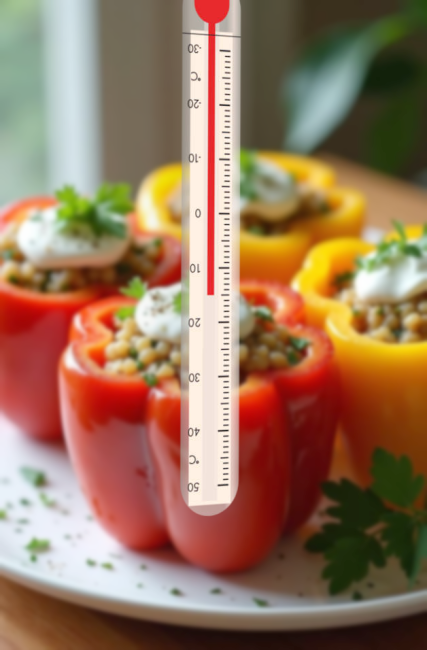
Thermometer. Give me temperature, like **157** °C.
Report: **15** °C
